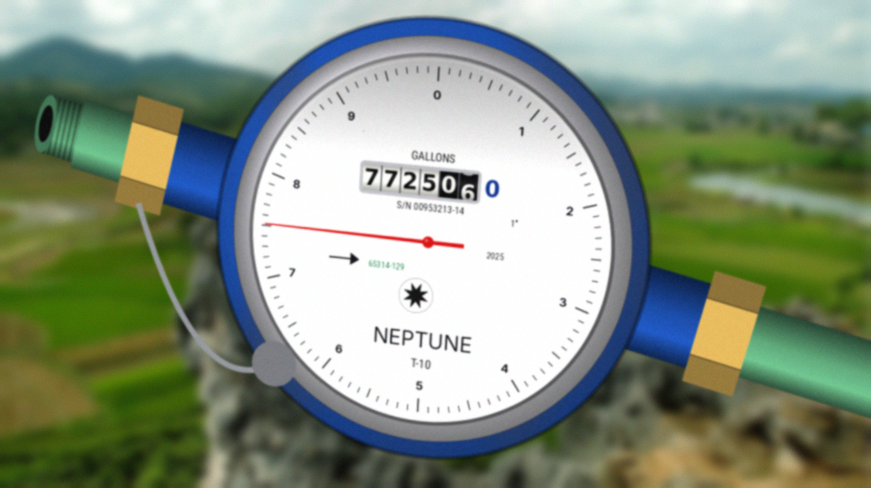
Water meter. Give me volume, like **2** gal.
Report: **7725057.5** gal
